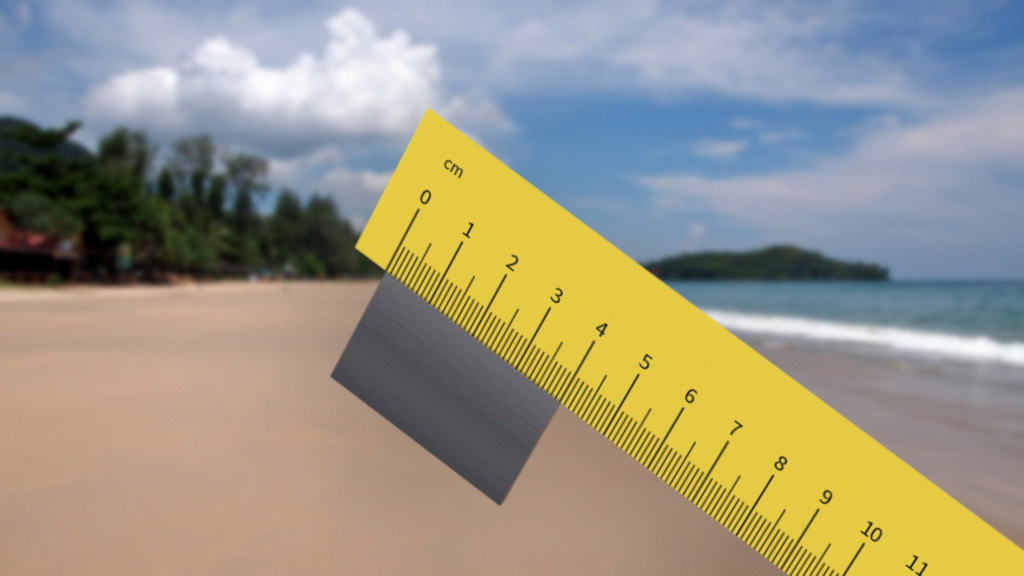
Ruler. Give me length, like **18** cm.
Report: **4** cm
